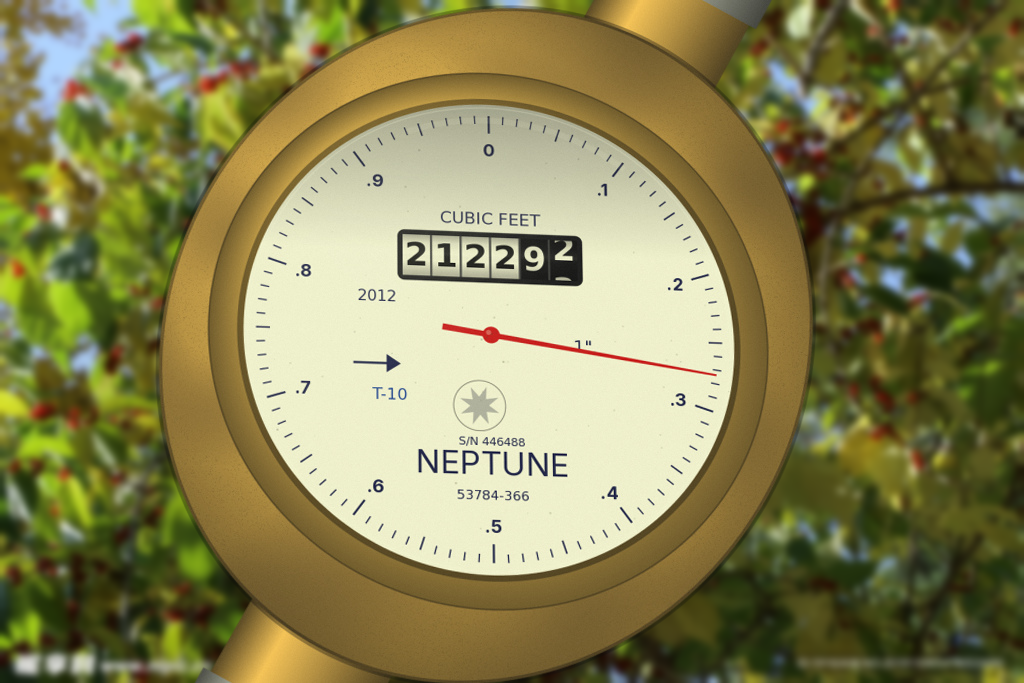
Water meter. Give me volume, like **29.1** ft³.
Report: **212292.27** ft³
